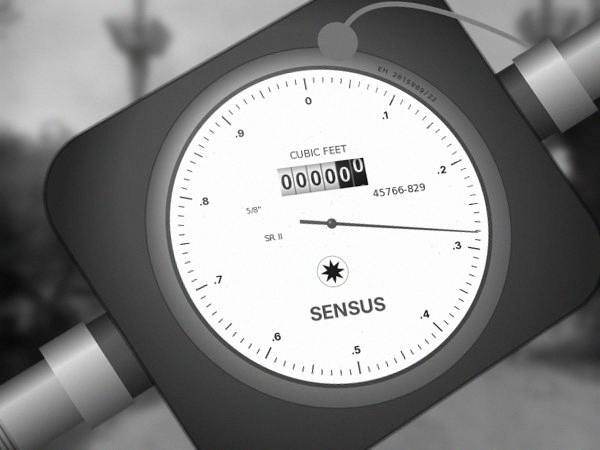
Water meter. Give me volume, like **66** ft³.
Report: **0.28** ft³
